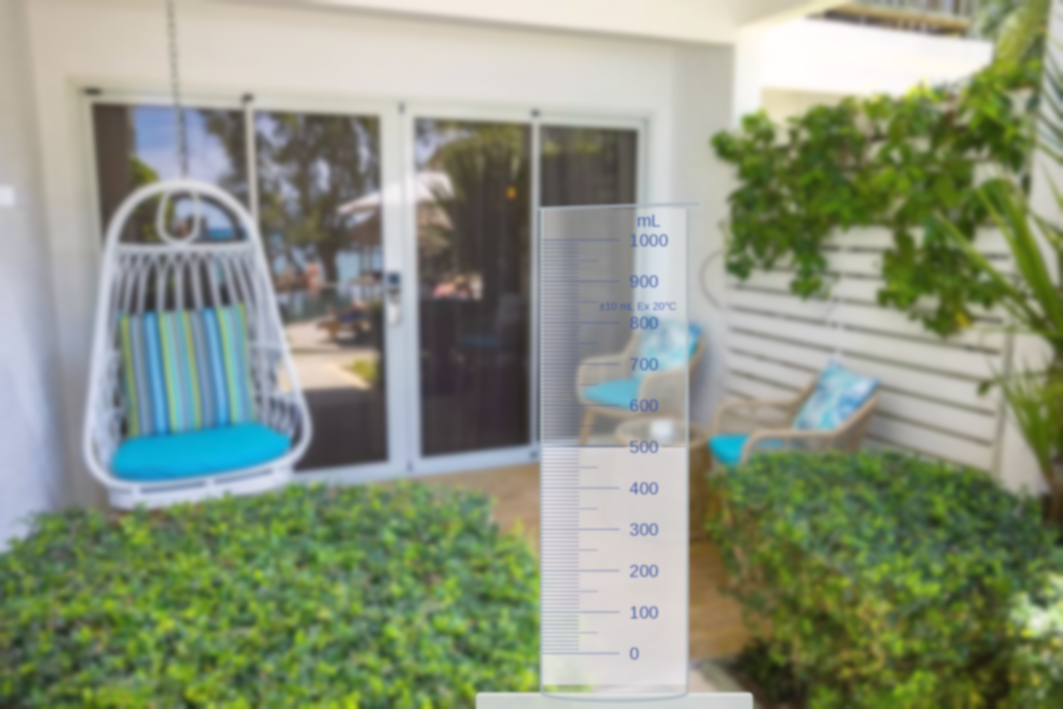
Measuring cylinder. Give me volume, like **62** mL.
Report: **500** mL
